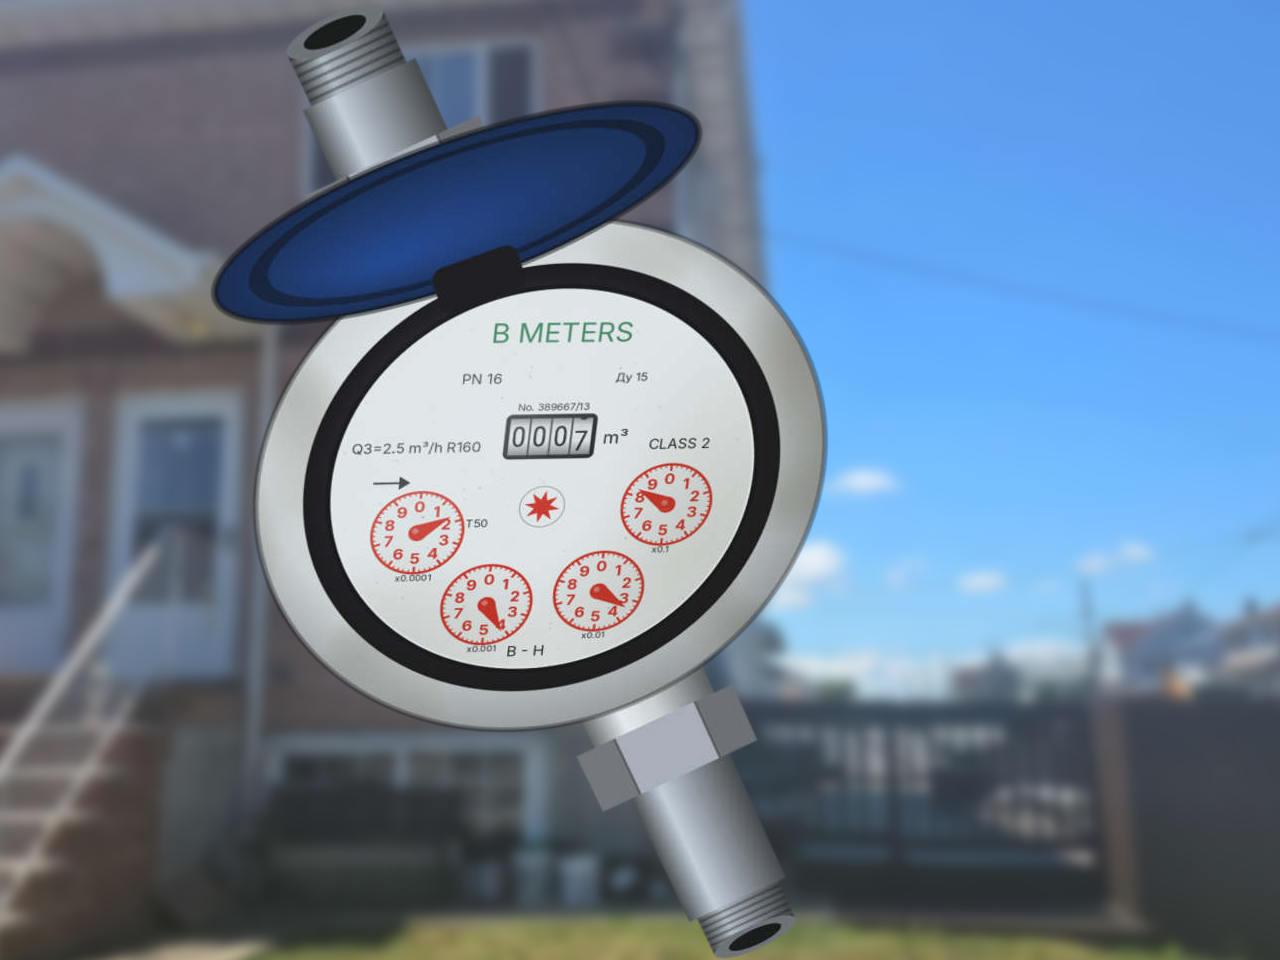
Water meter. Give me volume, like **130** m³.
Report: **6.8341** m³
